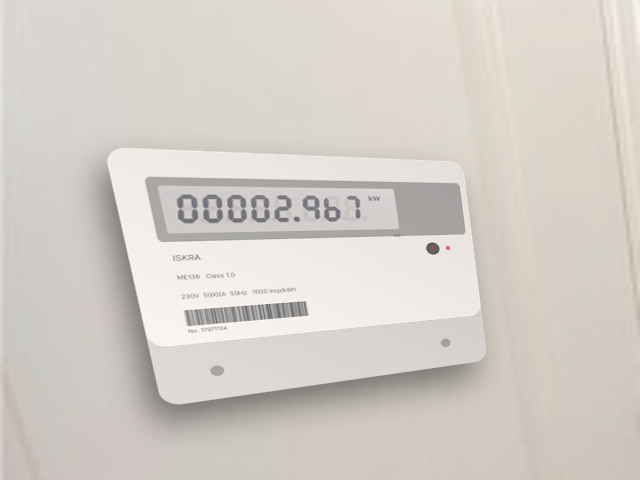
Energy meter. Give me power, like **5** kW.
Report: **2.967** kW
